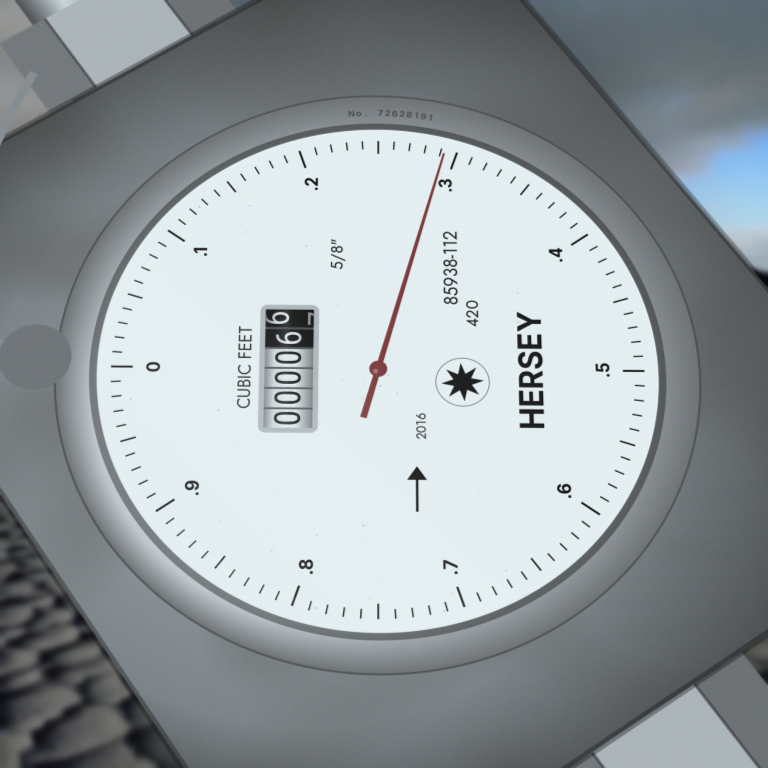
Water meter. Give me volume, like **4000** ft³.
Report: **66.29** ft³
